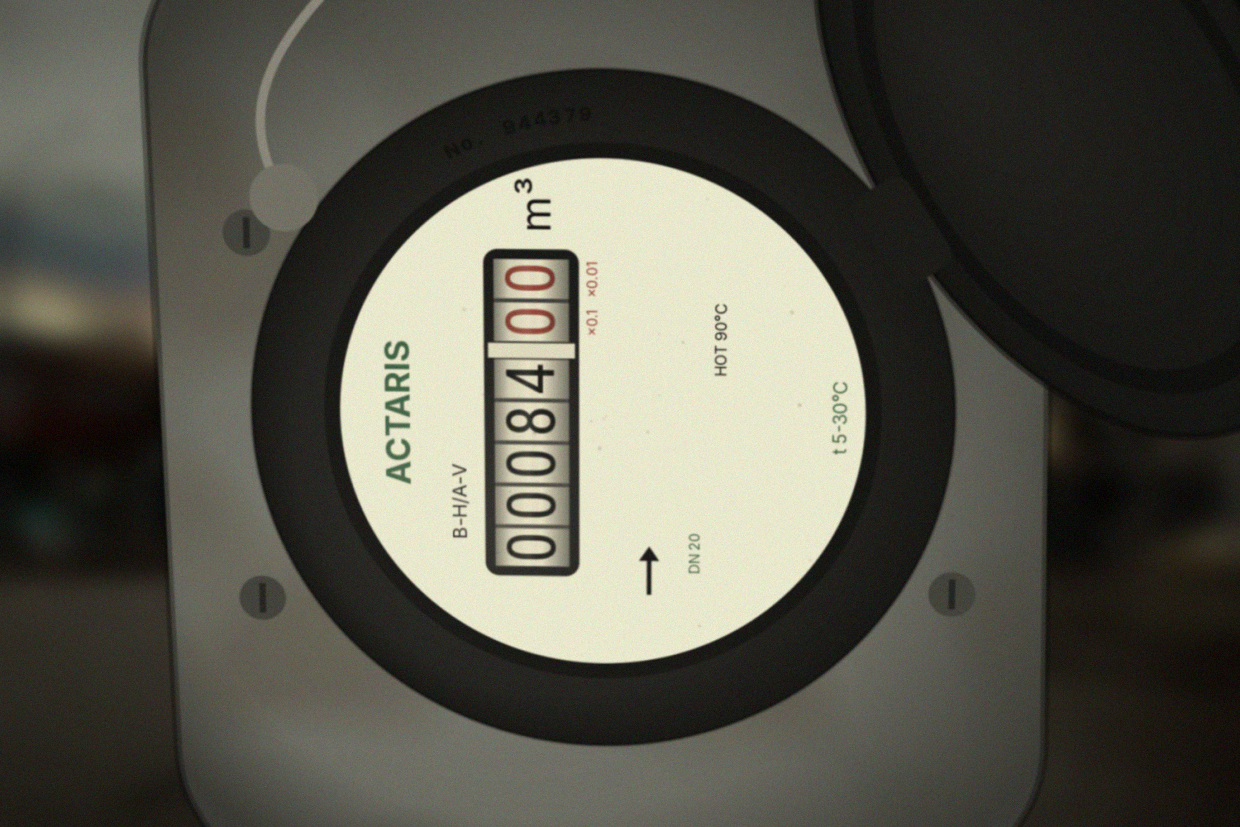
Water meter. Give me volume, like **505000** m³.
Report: **84.00** m³
